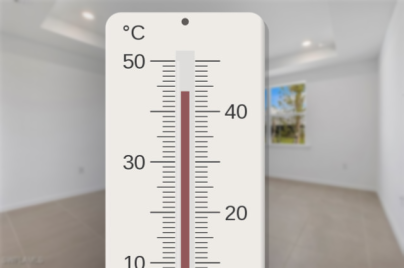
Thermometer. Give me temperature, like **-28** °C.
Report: **44** °C
